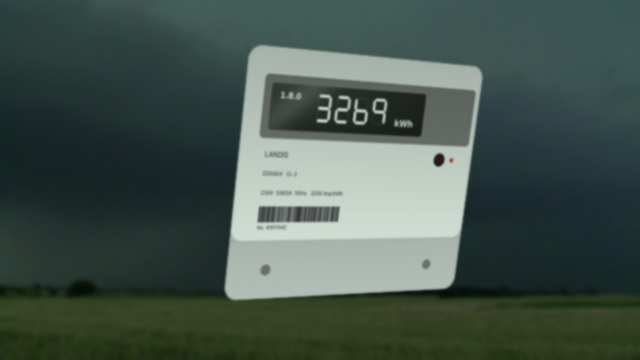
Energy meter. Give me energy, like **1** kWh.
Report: **3269** kWh
